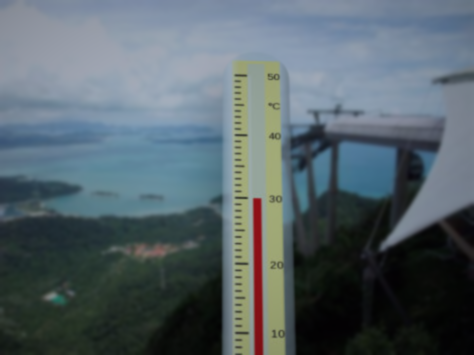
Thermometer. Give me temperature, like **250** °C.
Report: **30** °C
